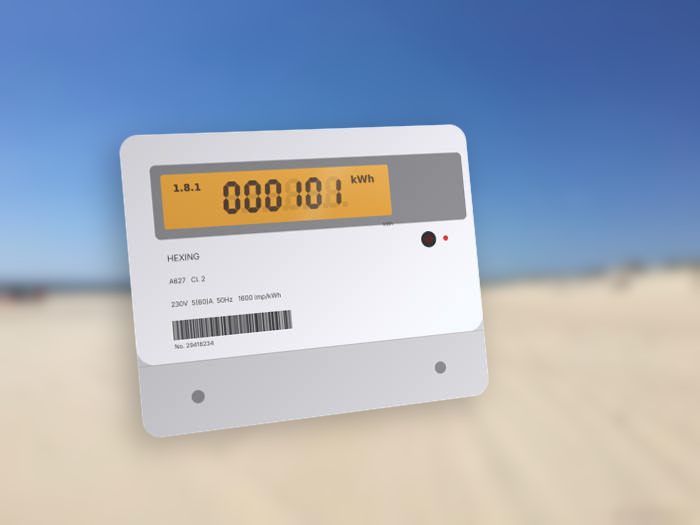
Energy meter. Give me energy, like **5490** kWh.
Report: **101** kWh
